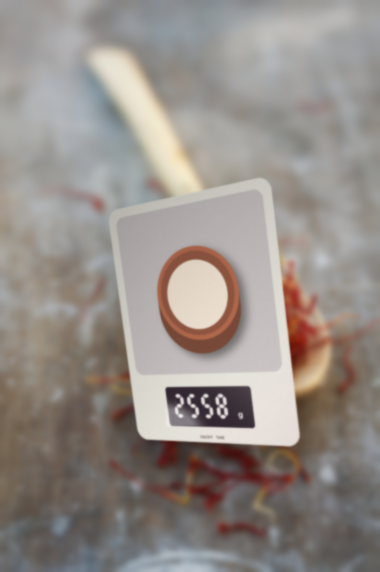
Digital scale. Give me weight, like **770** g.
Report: **2558** g
